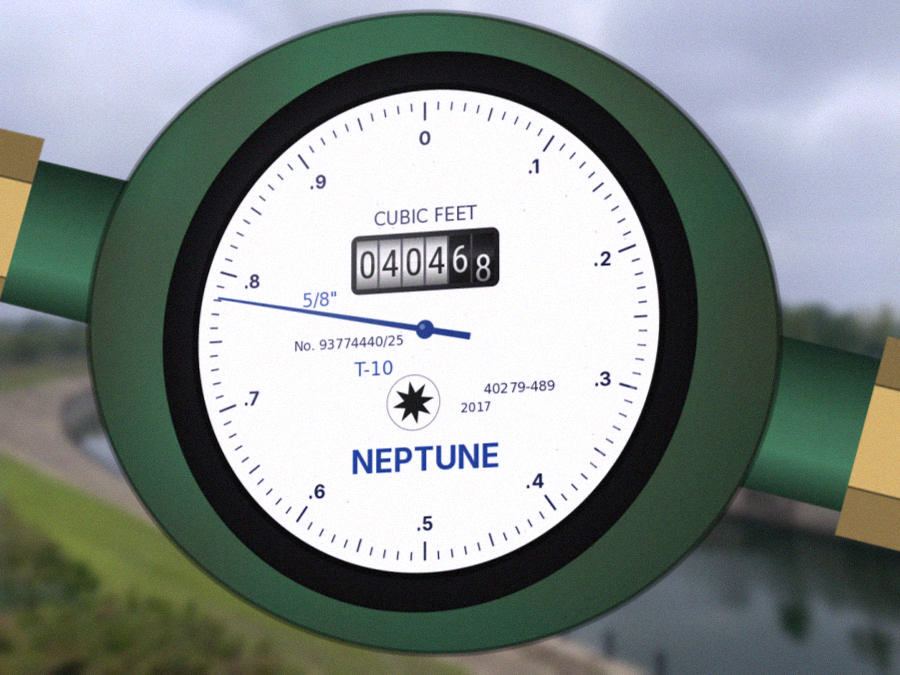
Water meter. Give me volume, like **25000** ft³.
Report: **40467.78** ft³
